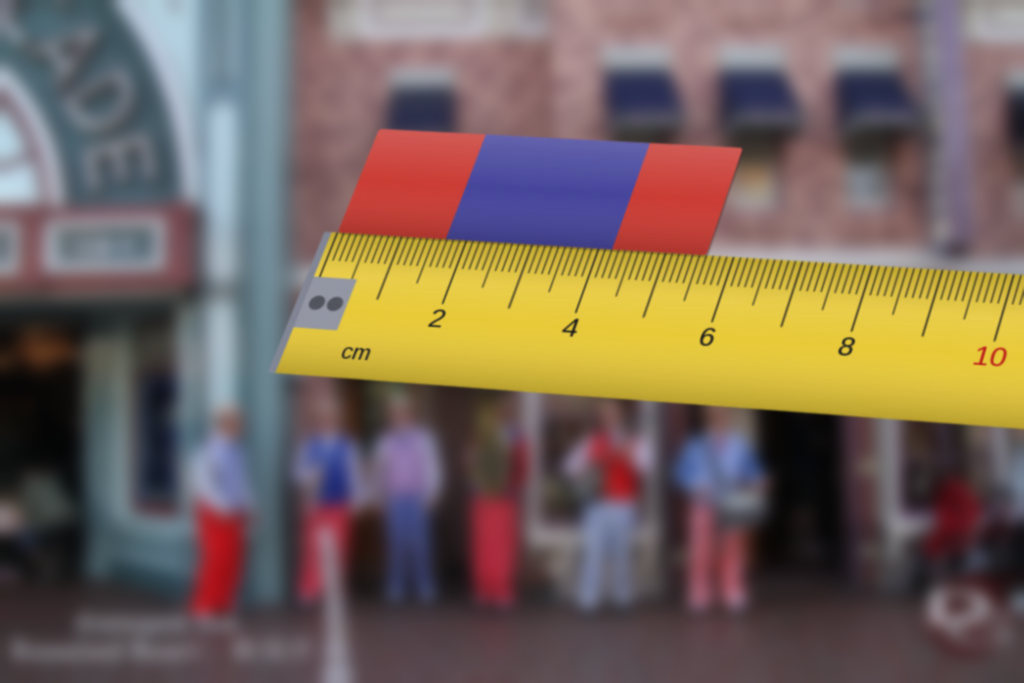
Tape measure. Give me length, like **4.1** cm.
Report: **5.6** cm
